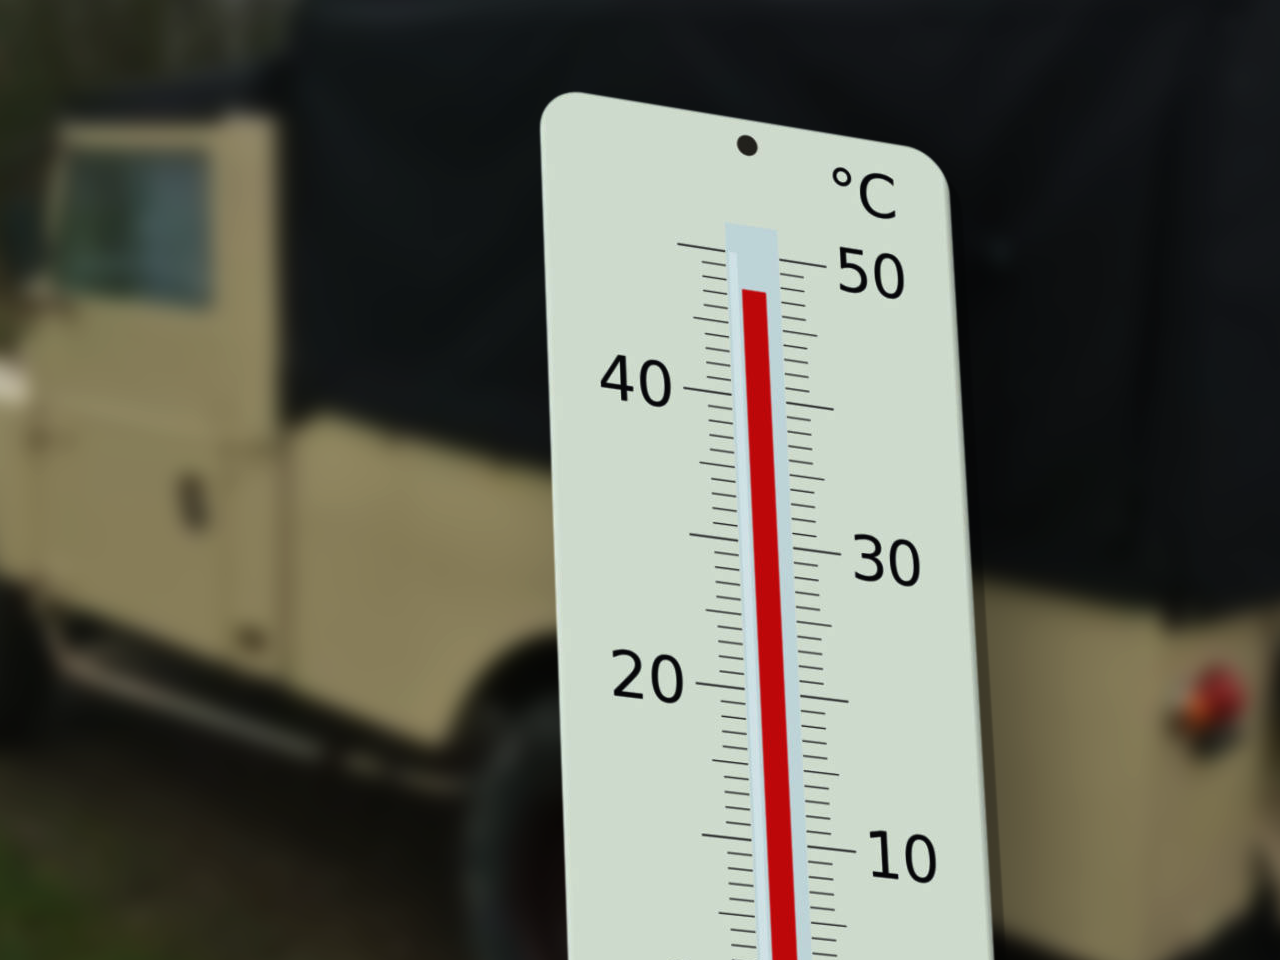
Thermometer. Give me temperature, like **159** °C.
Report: **47.5** °C
